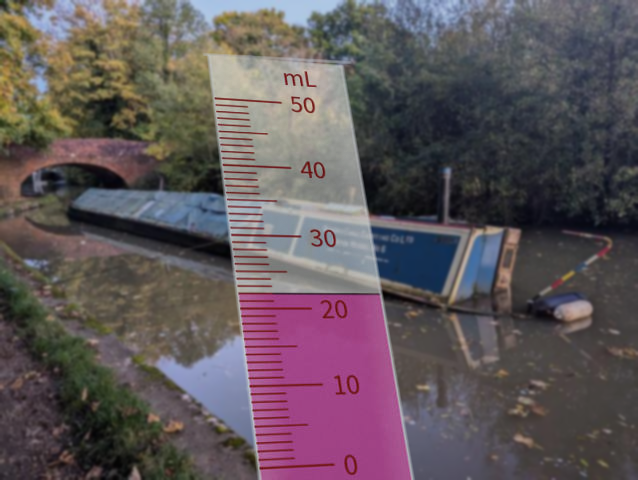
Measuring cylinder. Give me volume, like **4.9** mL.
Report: **22** mL
